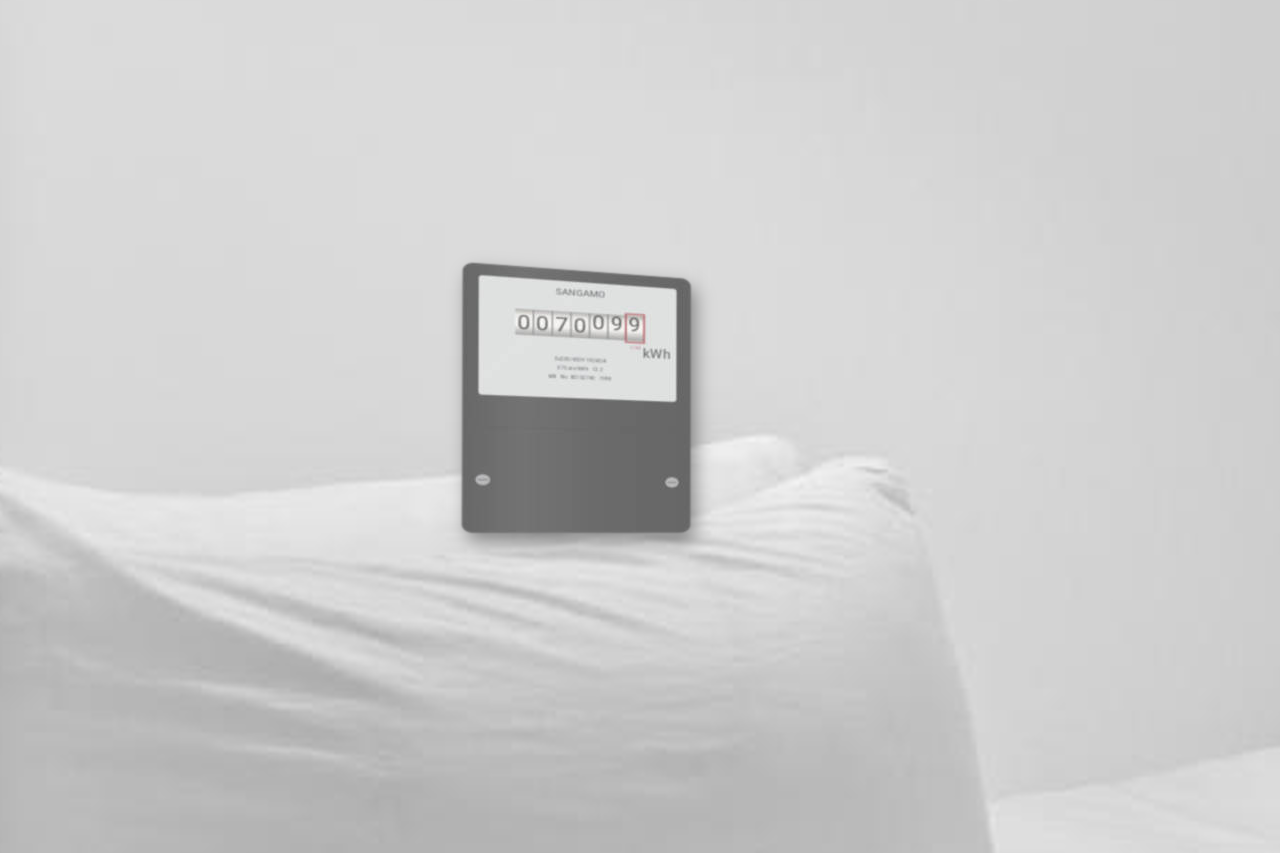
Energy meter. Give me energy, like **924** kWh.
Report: **7009.9** kWh
